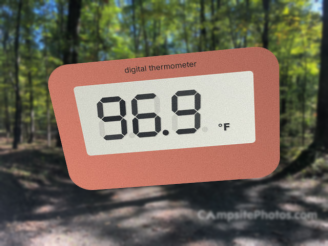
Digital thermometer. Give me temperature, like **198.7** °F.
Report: **96.9** °F
